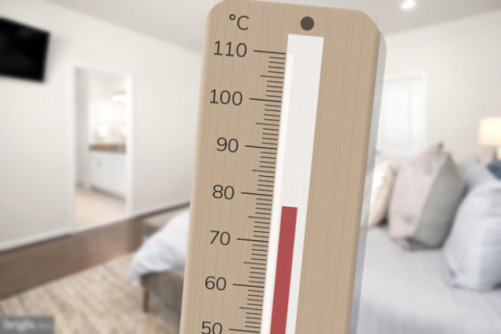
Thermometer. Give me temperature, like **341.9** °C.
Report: **78** °C
